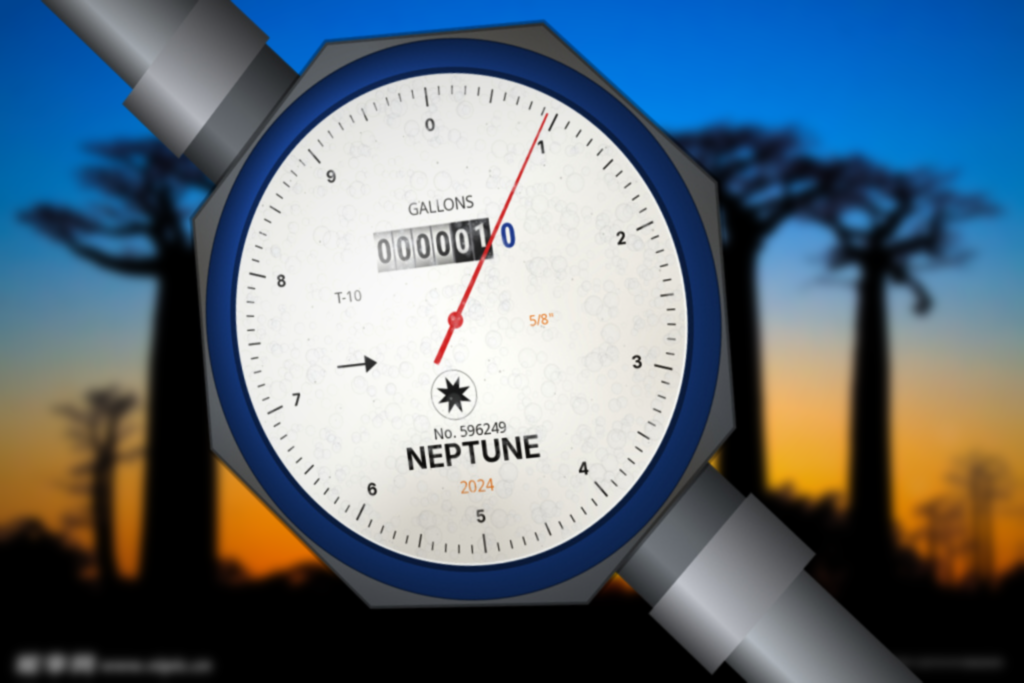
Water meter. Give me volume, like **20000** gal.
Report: **10.9** gal
